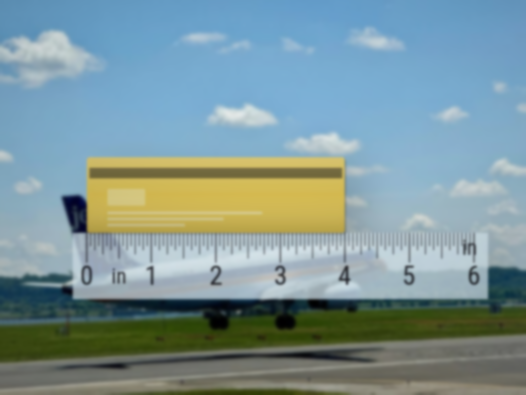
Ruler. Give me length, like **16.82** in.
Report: **4** in
